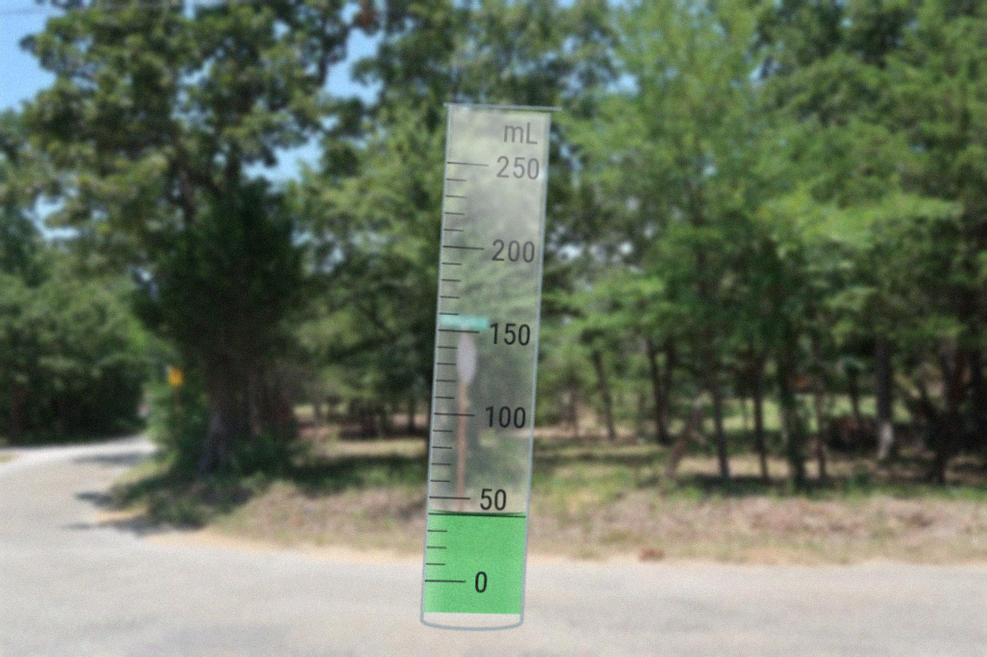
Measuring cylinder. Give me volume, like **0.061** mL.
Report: **40** mL
